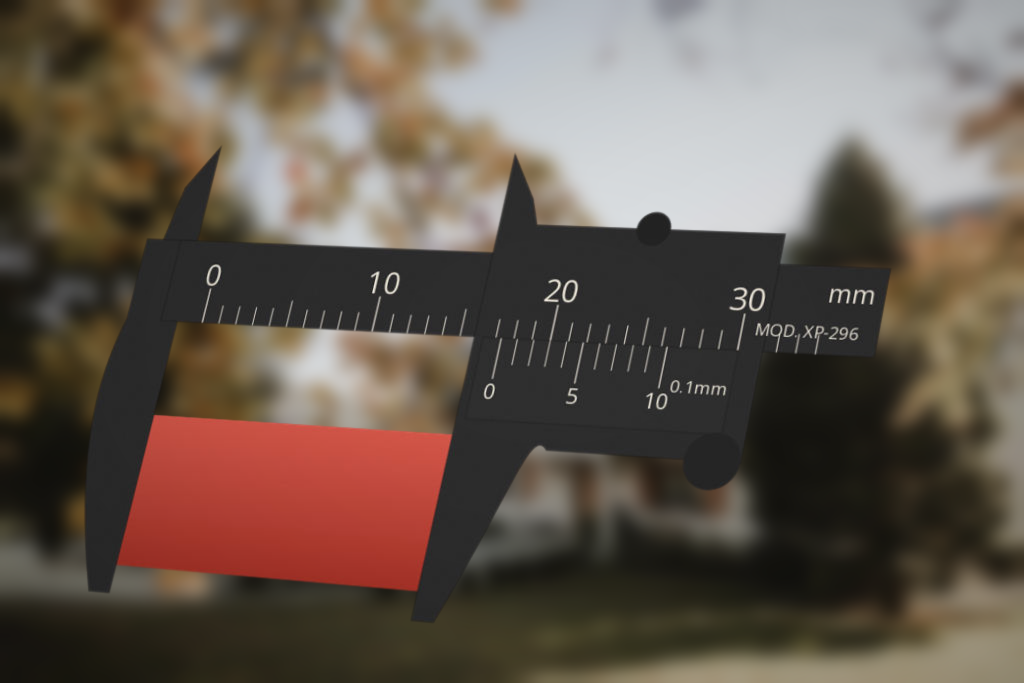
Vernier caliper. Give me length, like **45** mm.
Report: **17.3** mm
